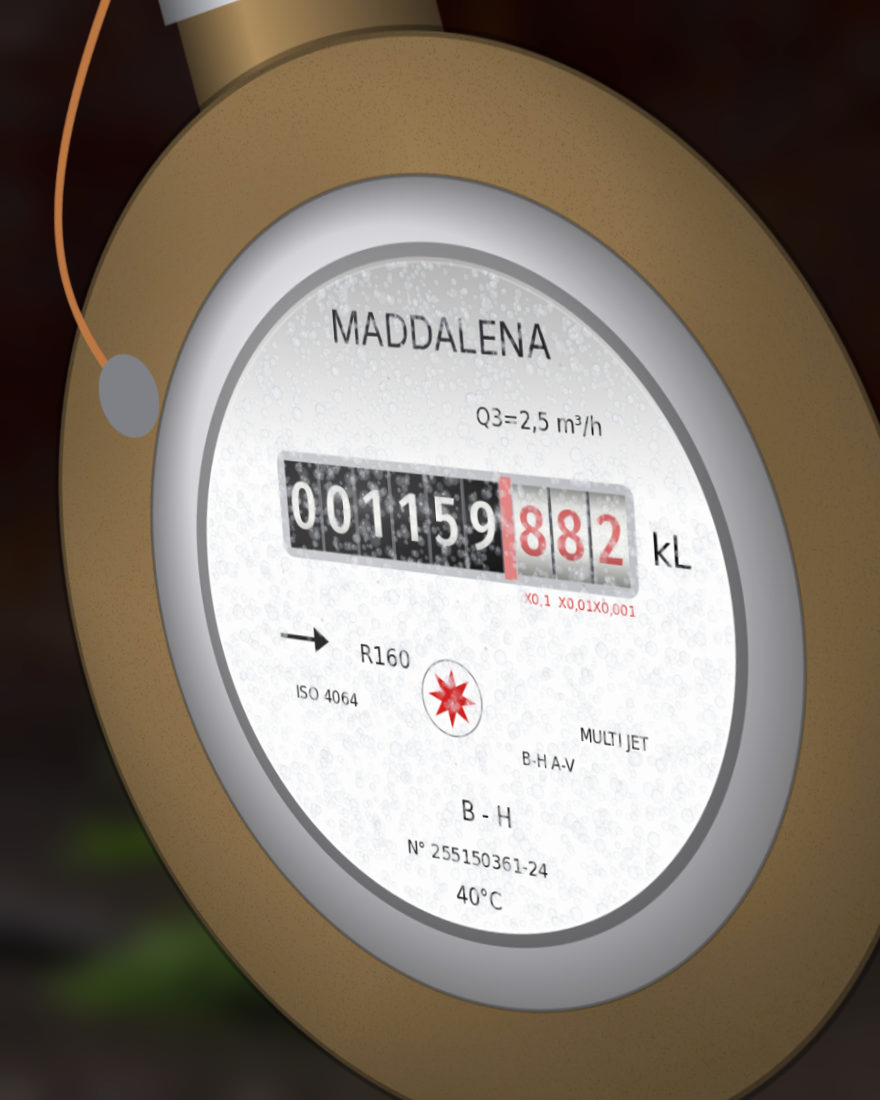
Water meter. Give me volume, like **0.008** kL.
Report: **1159.882** kL
